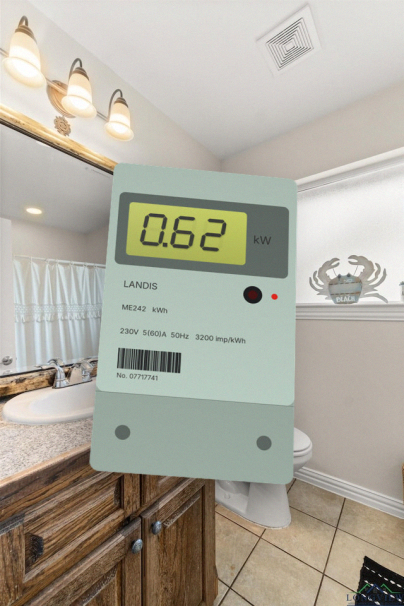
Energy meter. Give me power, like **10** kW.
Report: **0.62** kW
